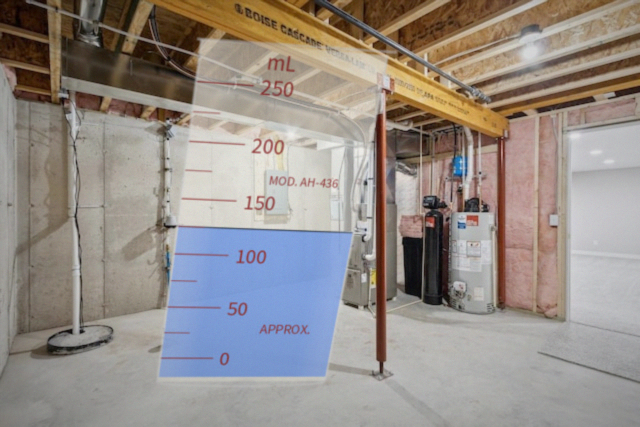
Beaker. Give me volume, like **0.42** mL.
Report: **125** mL
